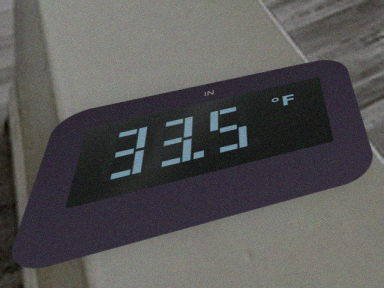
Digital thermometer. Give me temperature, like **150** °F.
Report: **33.5** °F
